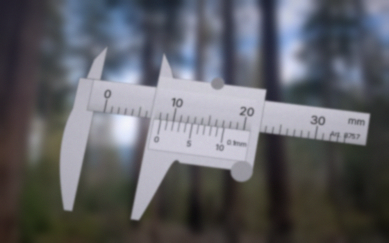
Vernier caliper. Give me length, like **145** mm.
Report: **8.2** mm
